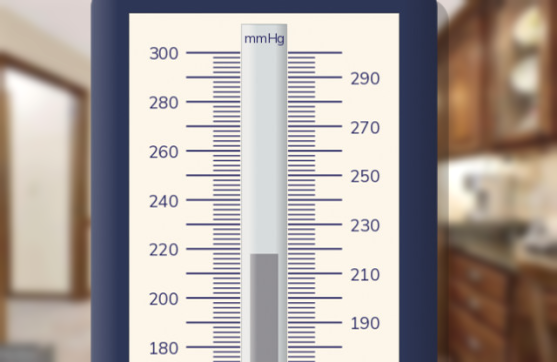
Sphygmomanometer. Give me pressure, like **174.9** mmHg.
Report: **218** mmHg
